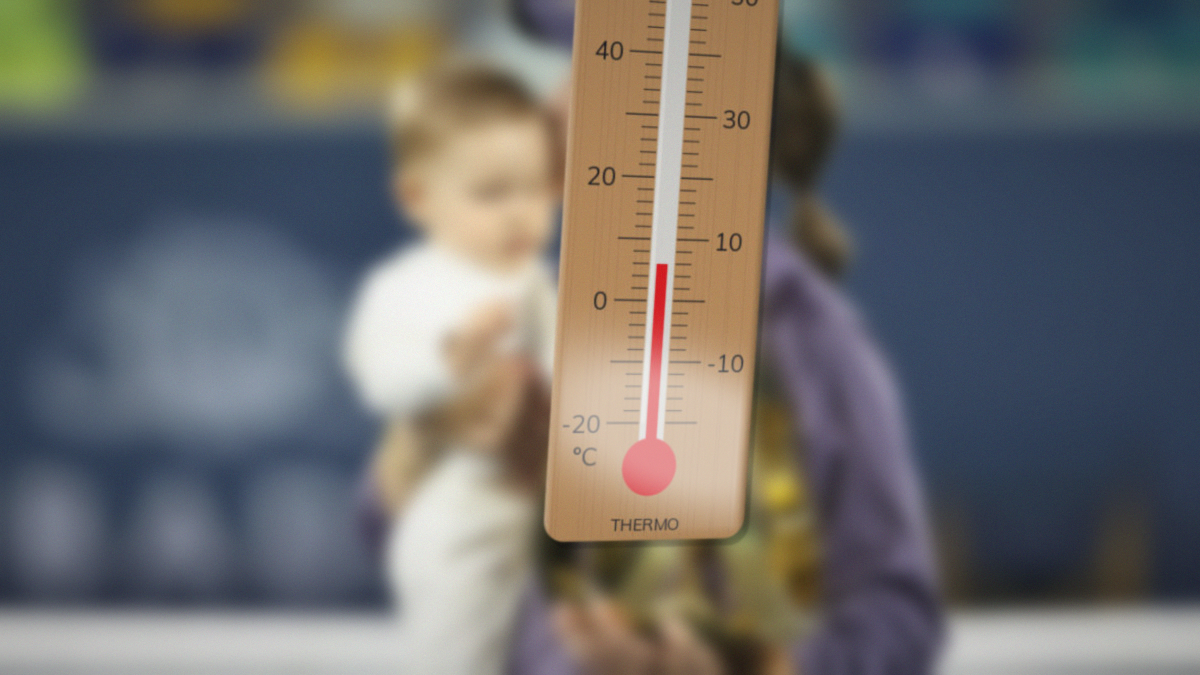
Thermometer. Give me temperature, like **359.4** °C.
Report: **6** °C
